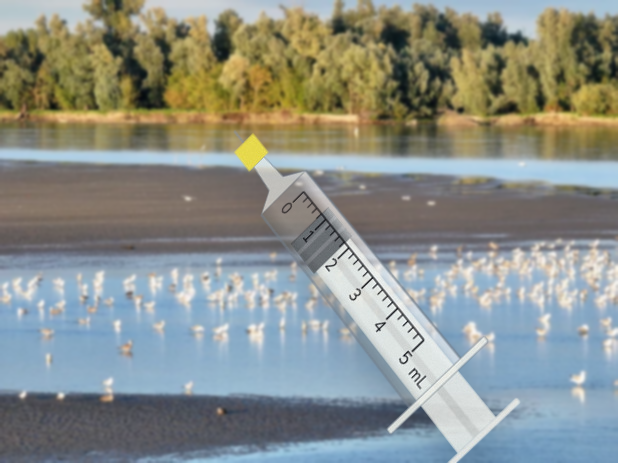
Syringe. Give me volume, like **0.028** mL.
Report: **0.8** mL
